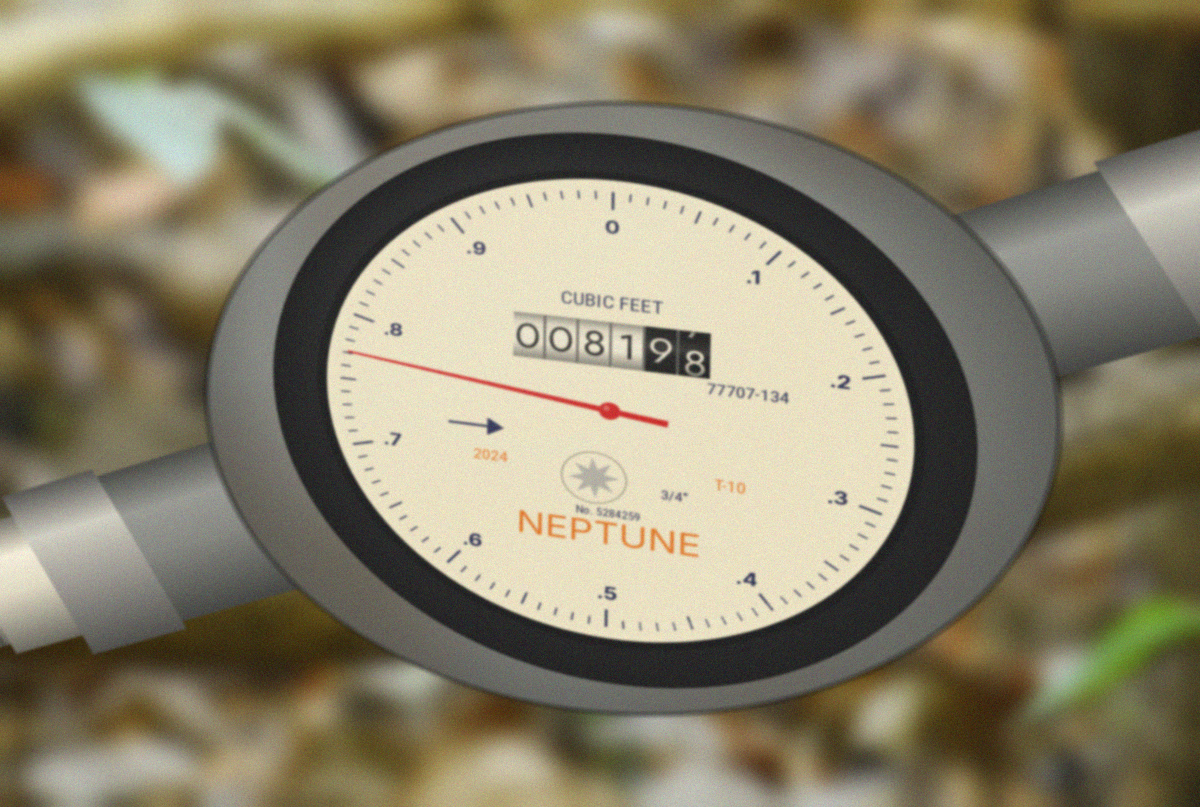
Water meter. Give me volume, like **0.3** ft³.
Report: **8197.77** ft³
